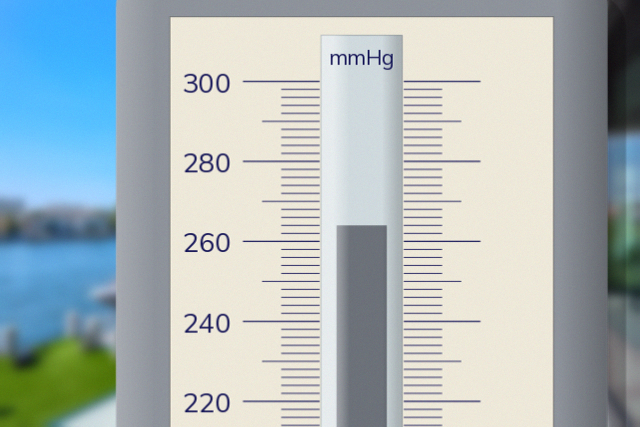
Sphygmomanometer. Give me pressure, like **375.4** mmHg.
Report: **264** mmHg
